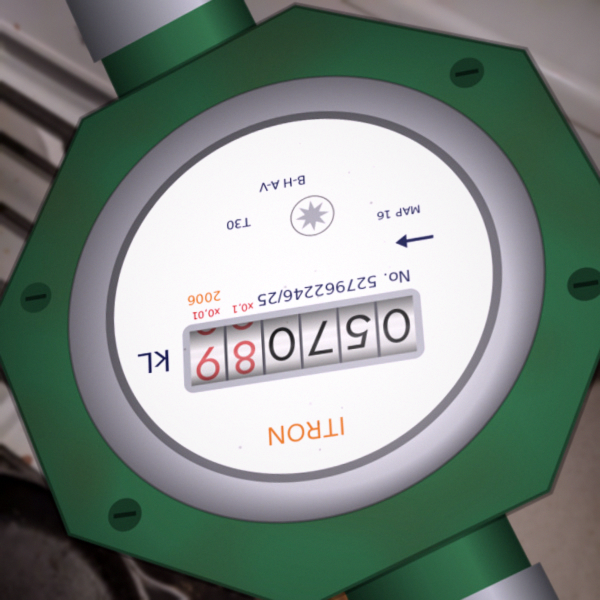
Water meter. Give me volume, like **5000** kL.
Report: **570.89** kL
